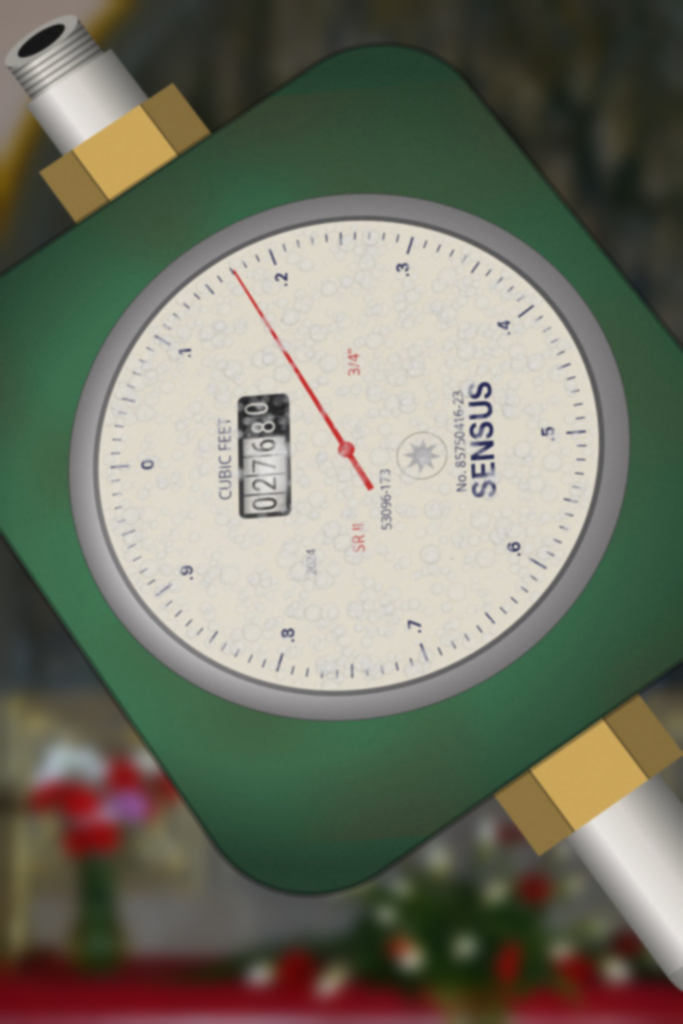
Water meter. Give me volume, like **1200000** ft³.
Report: **27680.17** ft³
